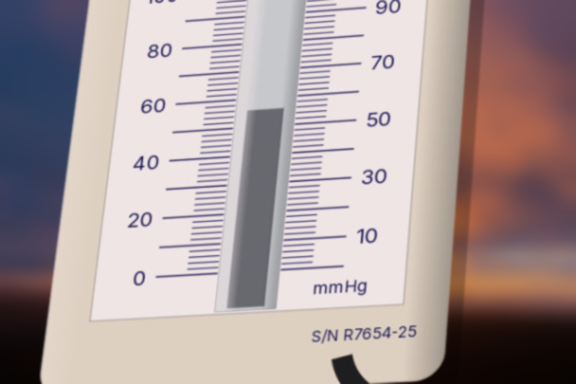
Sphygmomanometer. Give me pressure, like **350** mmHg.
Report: **56** mmHg
